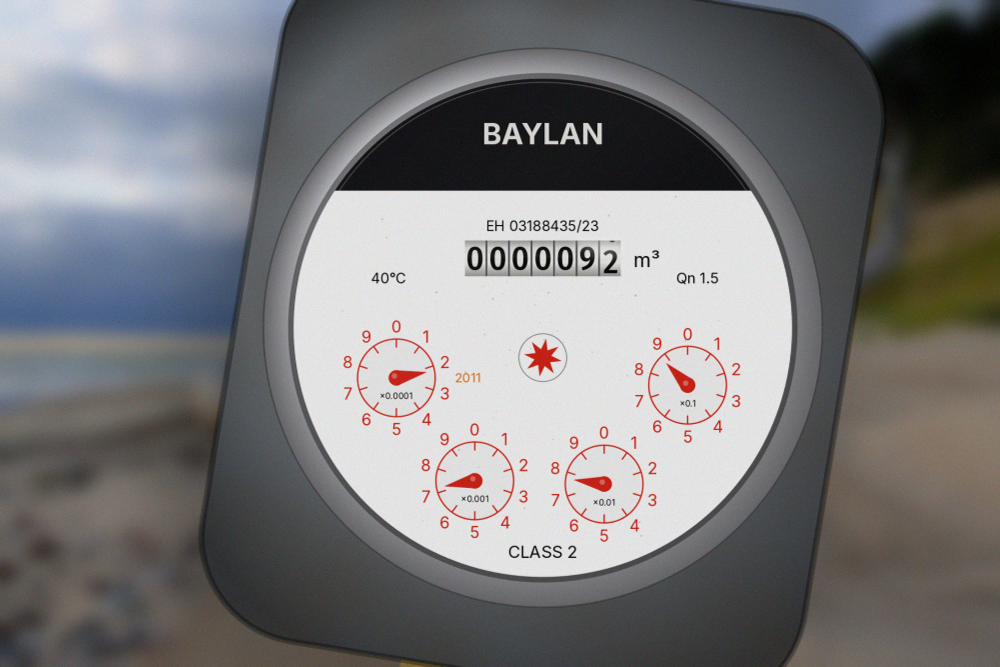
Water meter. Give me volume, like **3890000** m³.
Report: **91.8772** m³
